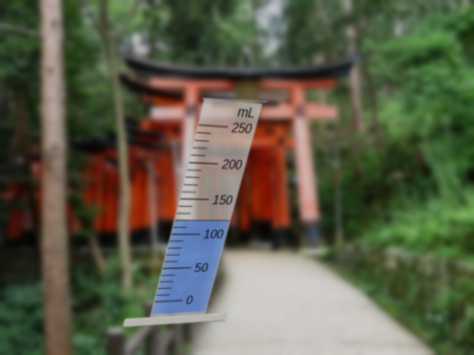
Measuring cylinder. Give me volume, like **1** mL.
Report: **120** mL
